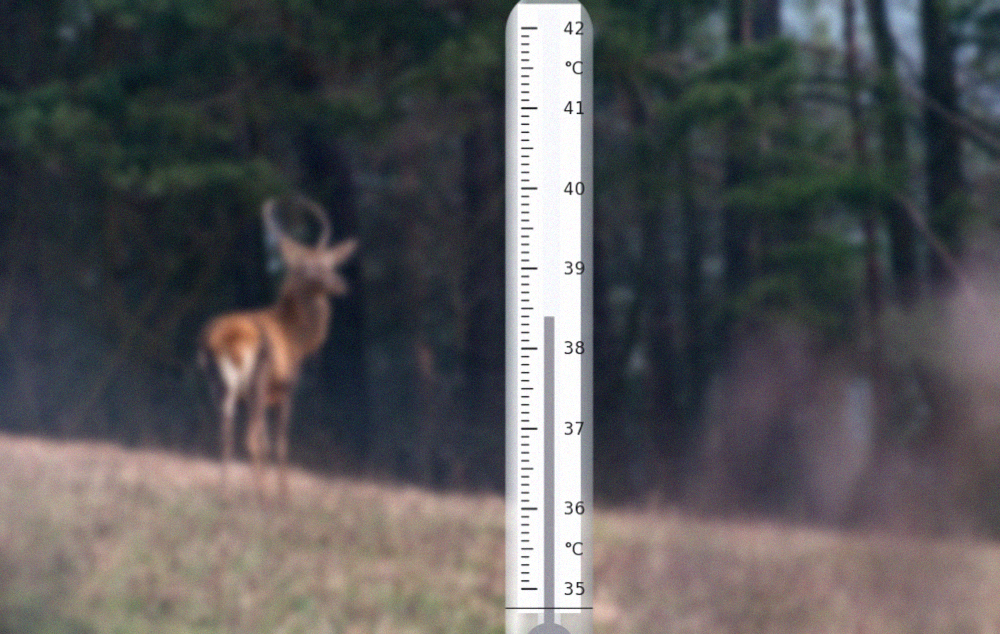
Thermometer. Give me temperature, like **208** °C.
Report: **38.4** °C
